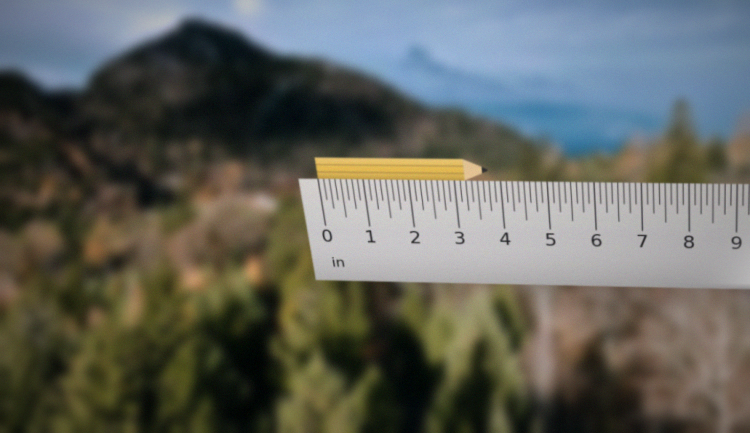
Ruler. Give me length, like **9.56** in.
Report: **3.75** in
